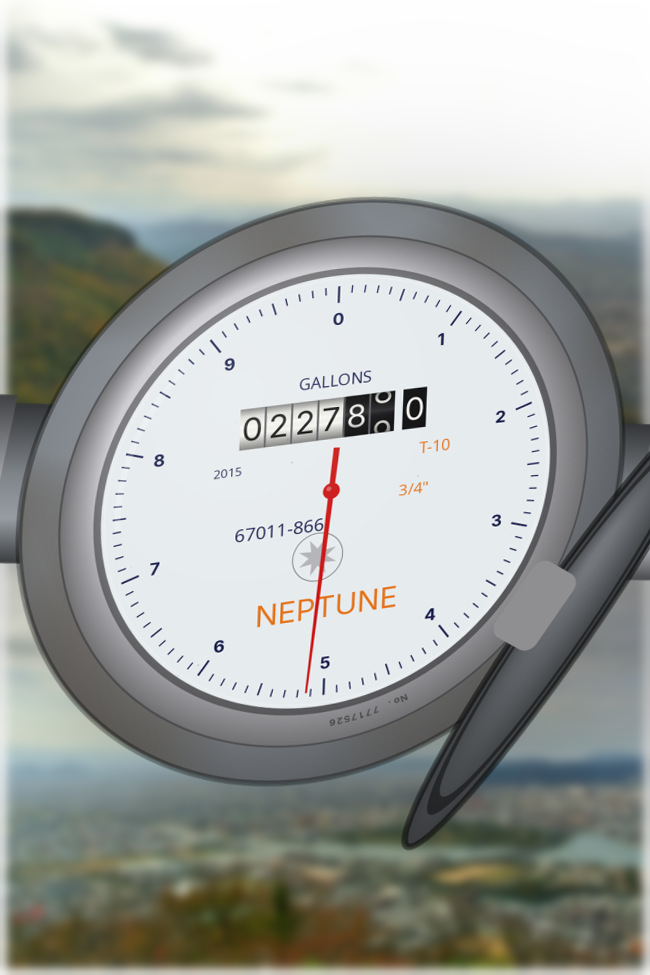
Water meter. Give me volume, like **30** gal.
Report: **227885.1** gal
